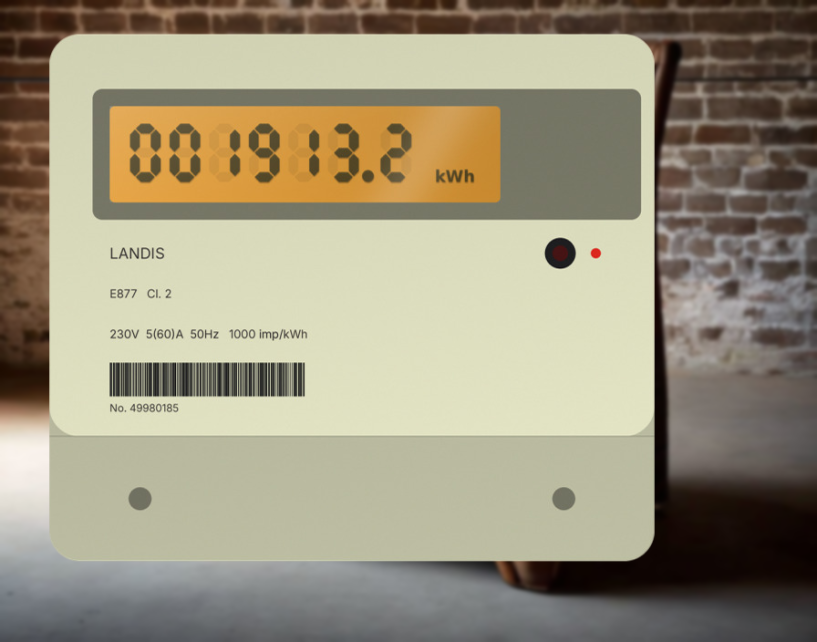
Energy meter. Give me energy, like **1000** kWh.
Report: **1913.2** kWh
